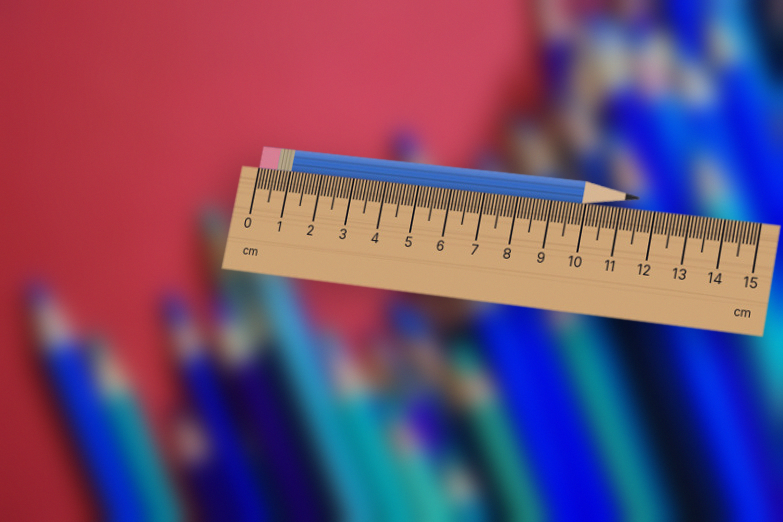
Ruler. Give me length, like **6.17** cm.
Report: **11.5** cm
